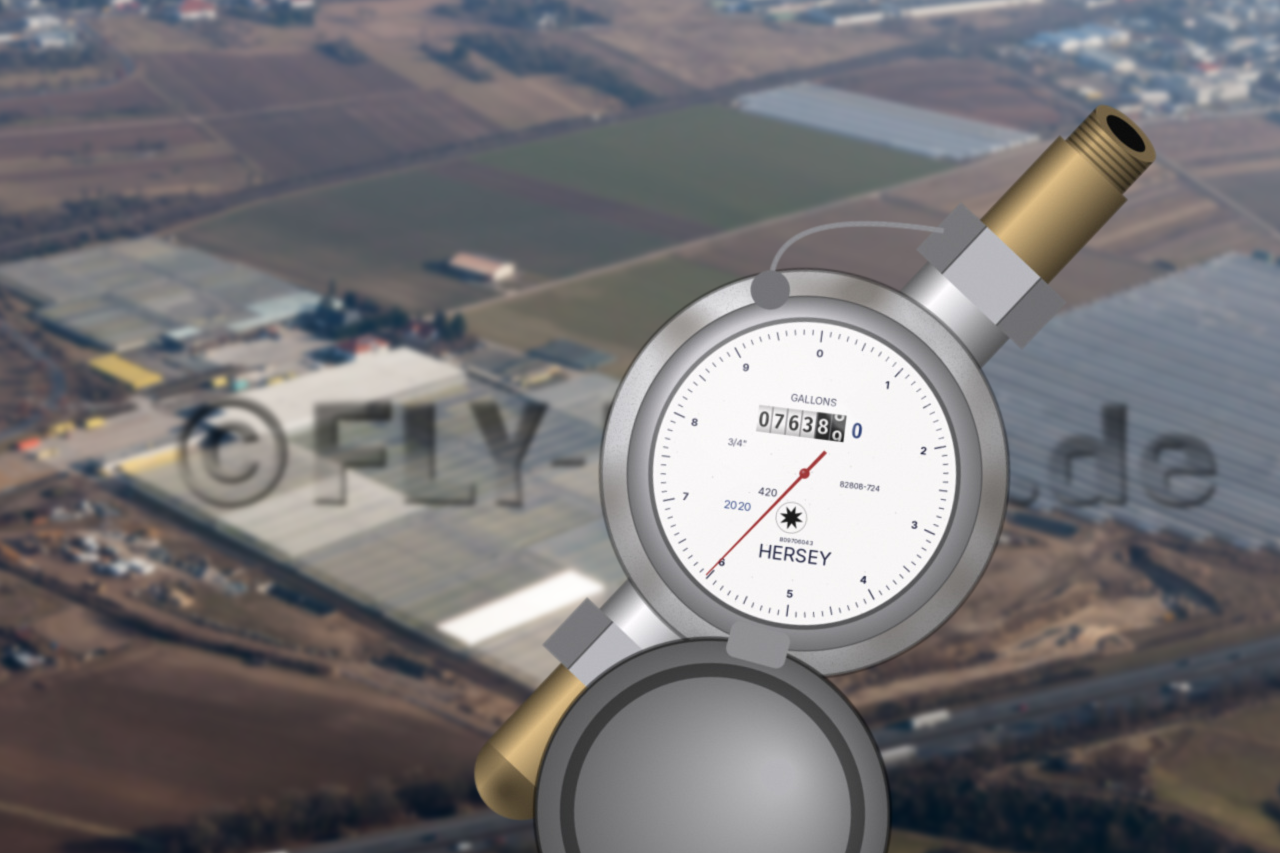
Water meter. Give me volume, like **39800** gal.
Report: **763886.0** gal
